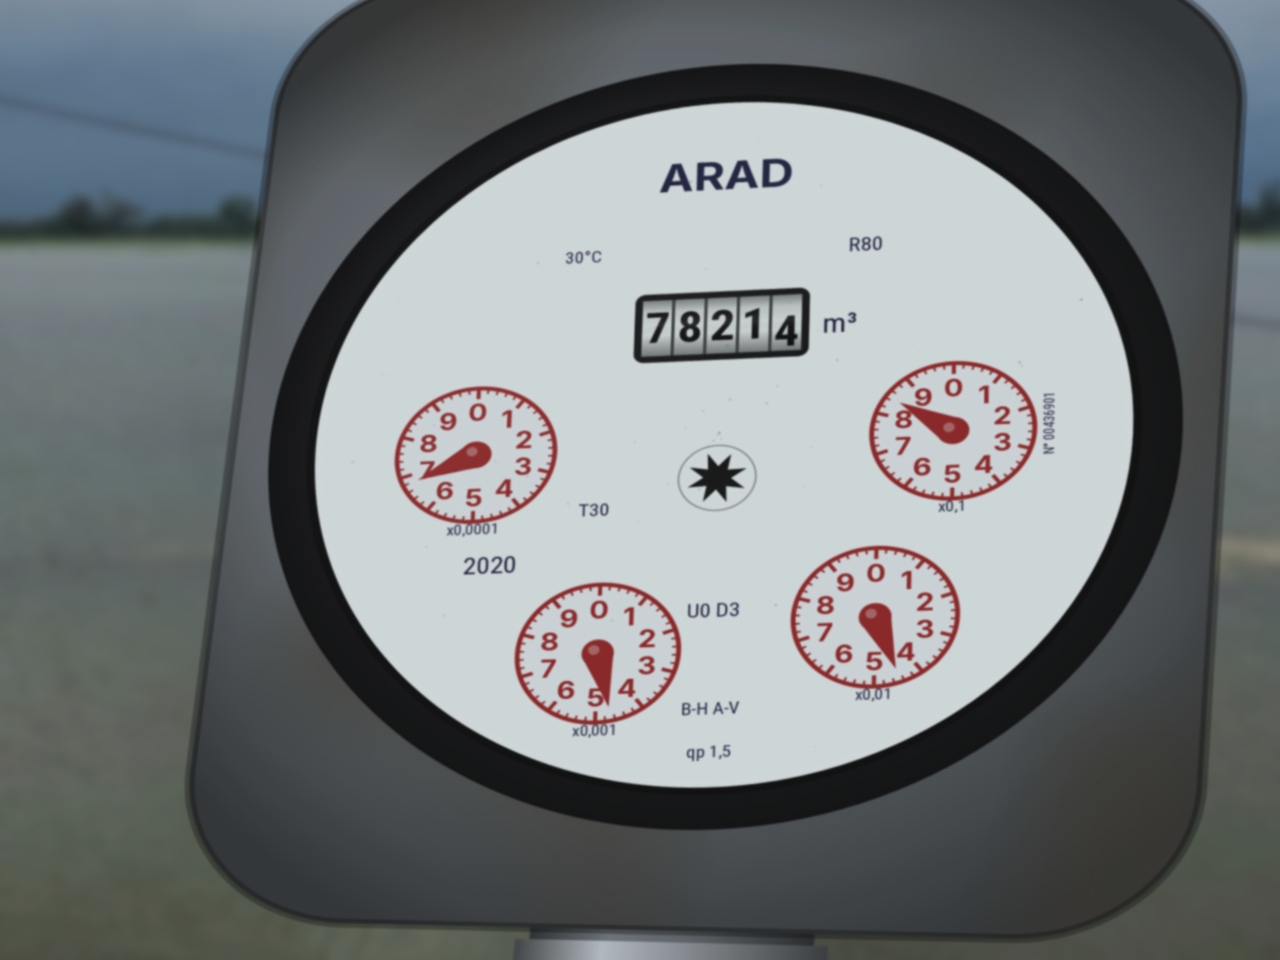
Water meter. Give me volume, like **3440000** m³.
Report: **78213.8446** m³
